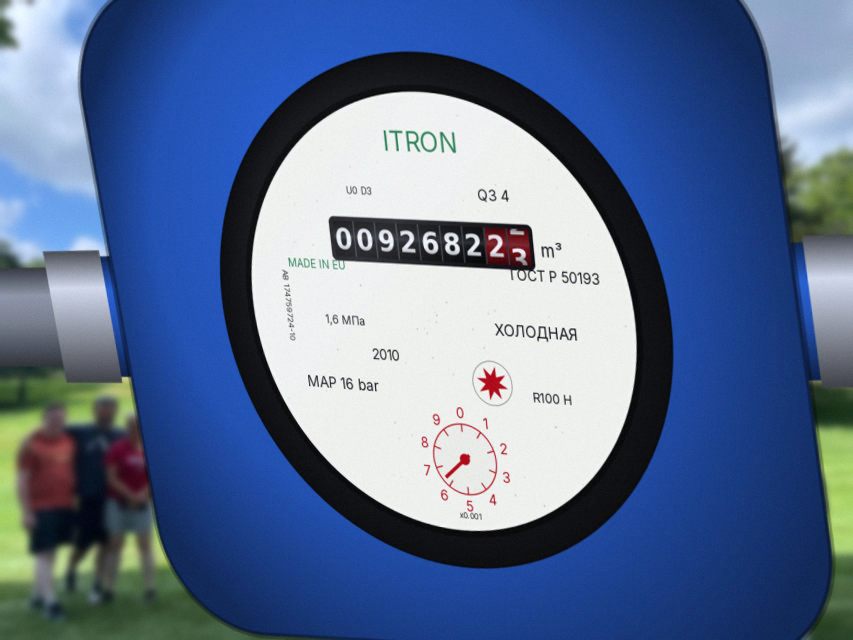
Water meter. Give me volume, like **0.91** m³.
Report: **92682.226** m³
